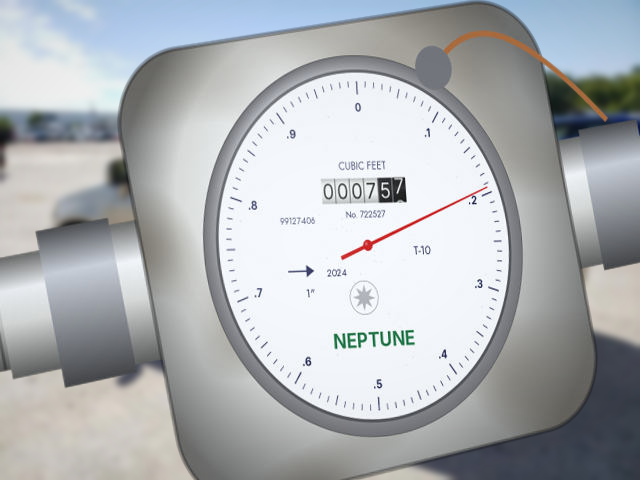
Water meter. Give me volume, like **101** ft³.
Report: **757.19** ft³
